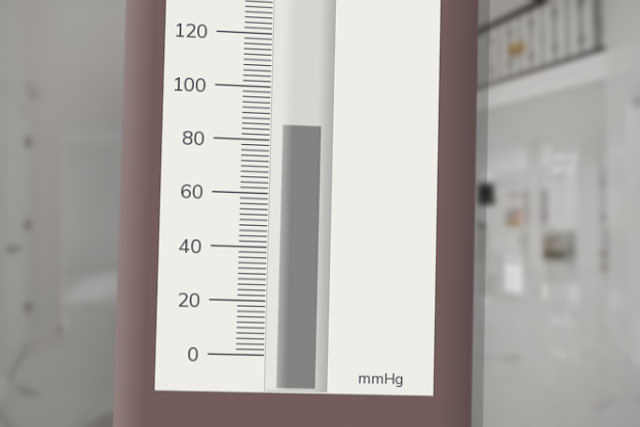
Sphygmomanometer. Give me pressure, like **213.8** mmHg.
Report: **86** mmHg
